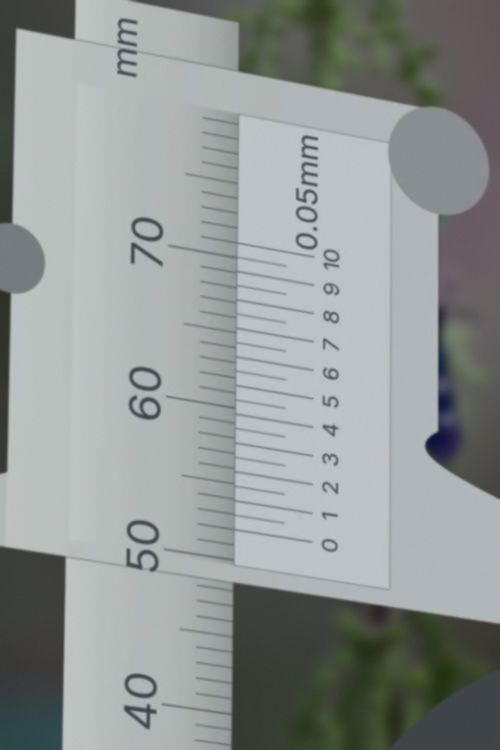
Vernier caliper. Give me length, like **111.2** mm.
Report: **52.0** mm
